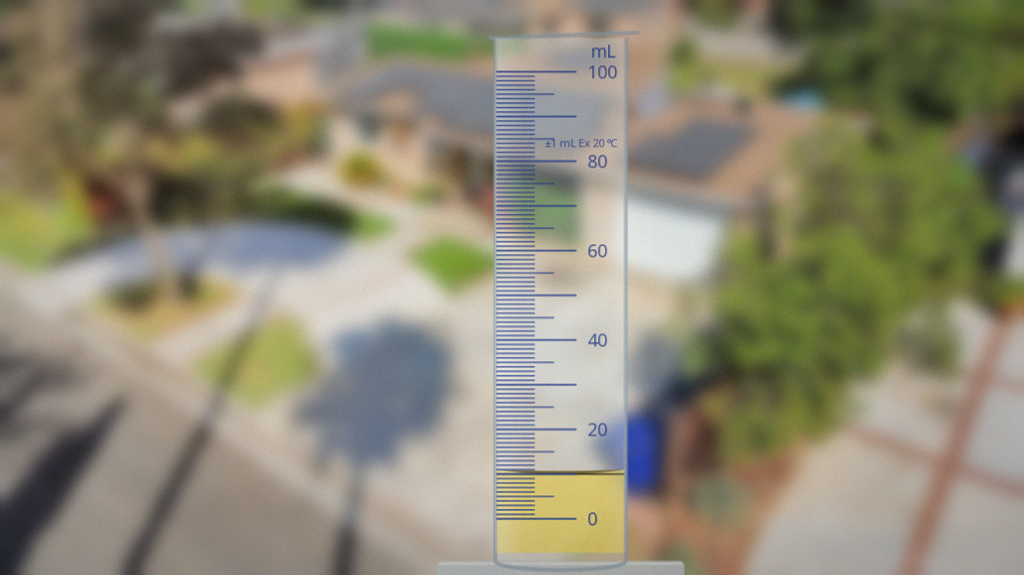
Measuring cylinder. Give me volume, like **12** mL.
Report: **10** mL
